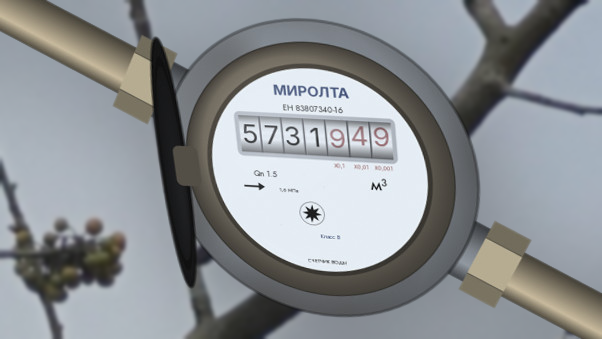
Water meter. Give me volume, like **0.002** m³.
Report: **5731.949** m³
